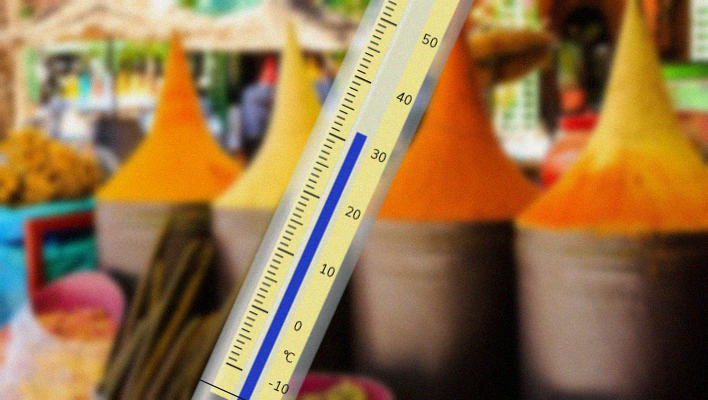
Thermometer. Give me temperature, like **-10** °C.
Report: **32** °C
